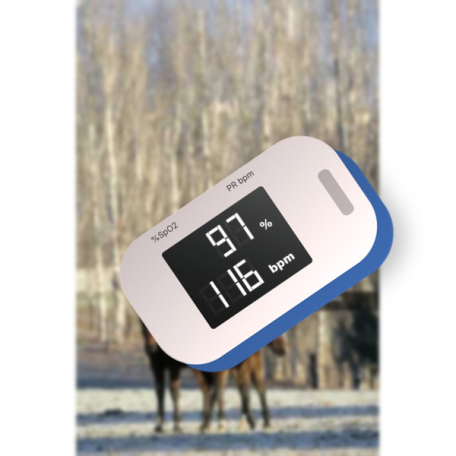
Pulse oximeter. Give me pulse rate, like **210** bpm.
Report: **116** bpm
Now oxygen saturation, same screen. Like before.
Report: **97** %
